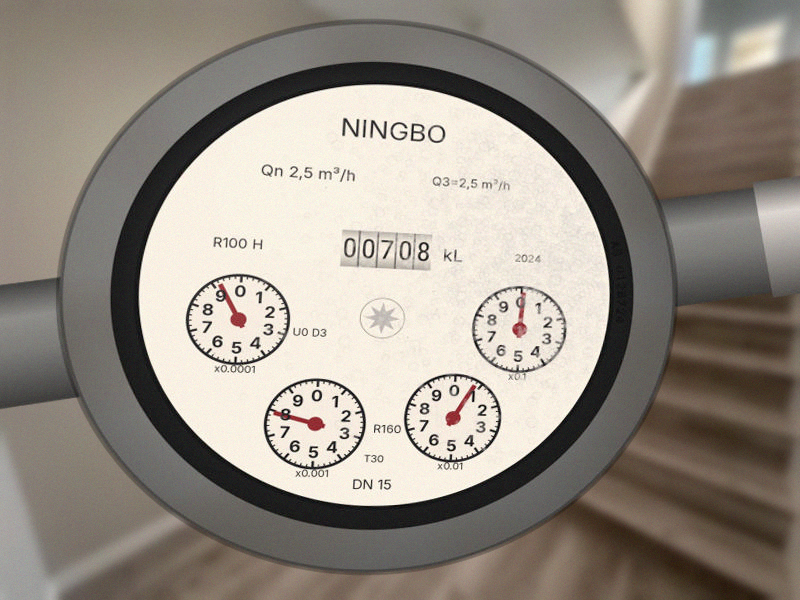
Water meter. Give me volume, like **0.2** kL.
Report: **708.0079** kL
